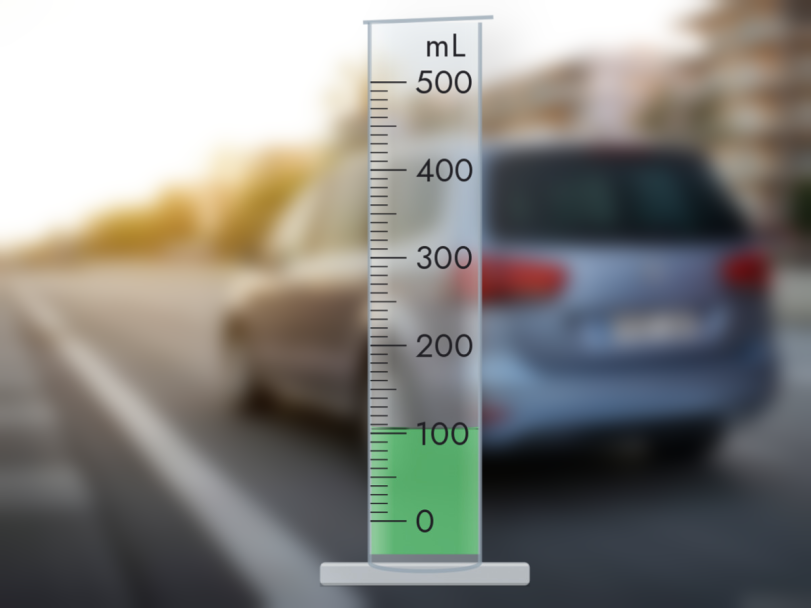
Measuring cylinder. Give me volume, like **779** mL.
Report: **105** mL
